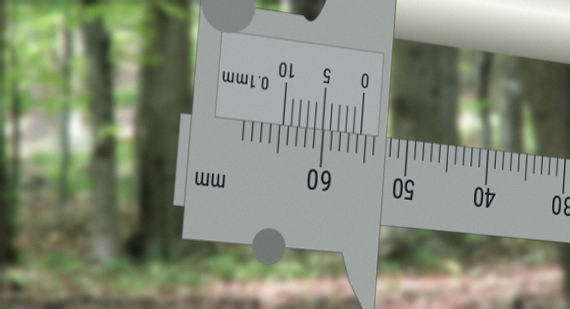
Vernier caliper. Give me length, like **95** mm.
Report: **55.6** mm
